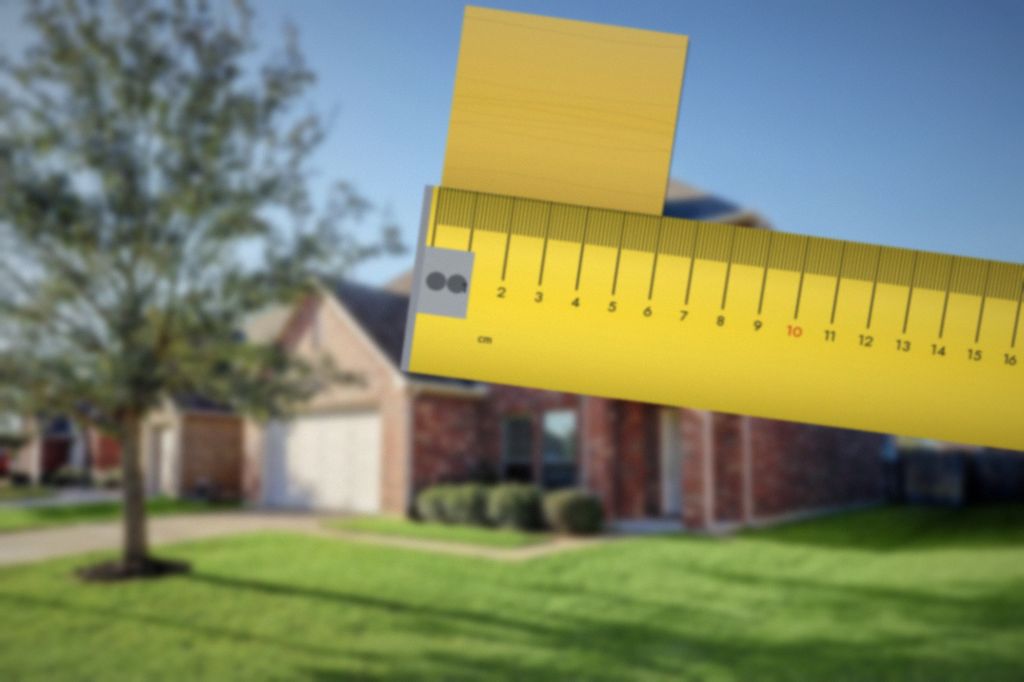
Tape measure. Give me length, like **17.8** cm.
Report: **6** cm
